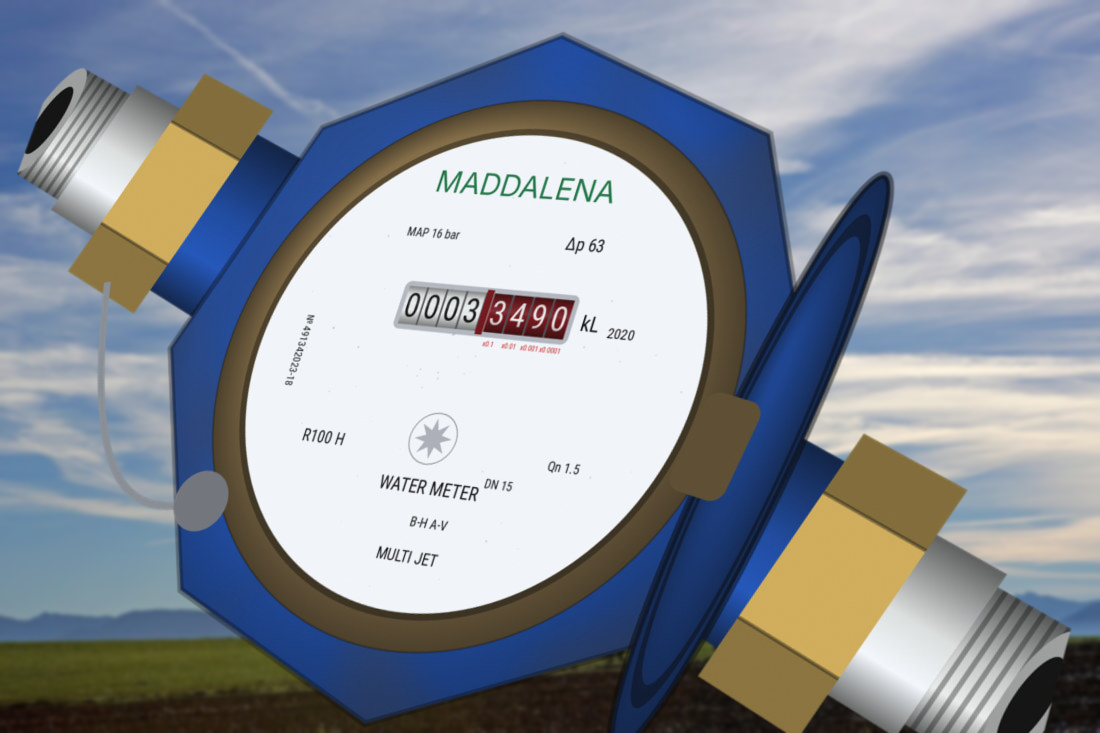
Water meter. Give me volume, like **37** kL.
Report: **3.3490** kL
